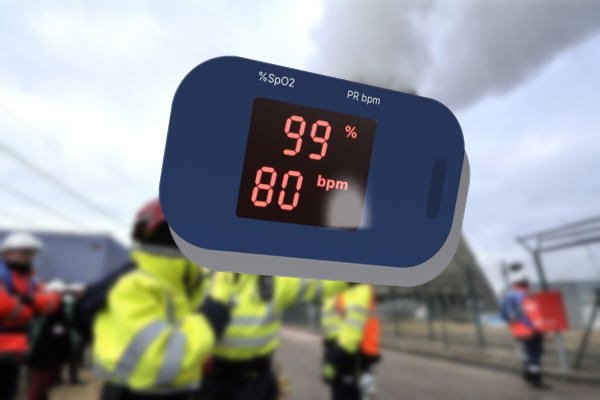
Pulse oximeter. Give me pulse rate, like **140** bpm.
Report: **80** bpm
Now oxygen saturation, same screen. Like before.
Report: **99** %
